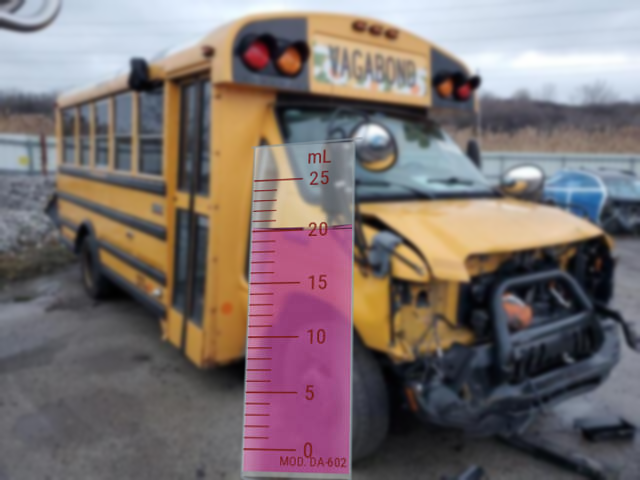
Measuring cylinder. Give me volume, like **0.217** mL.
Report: **20** mL
